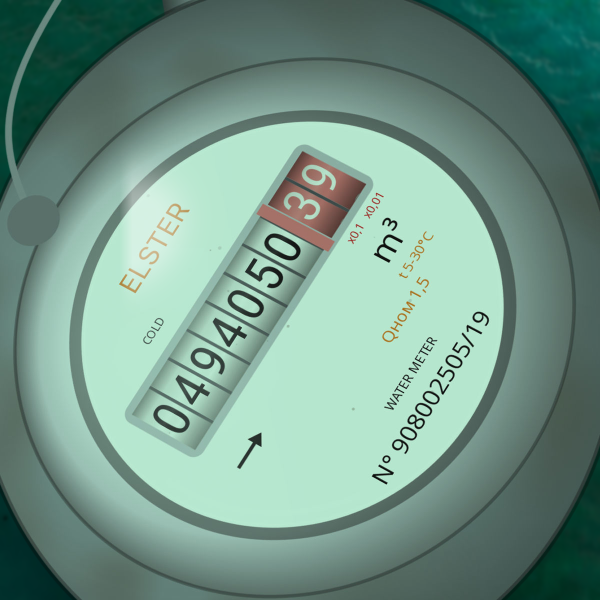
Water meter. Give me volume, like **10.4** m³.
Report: **494050.39** m³
